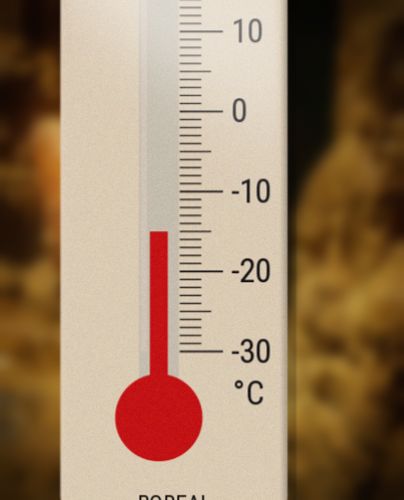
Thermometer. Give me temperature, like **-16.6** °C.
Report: **-15** °C
